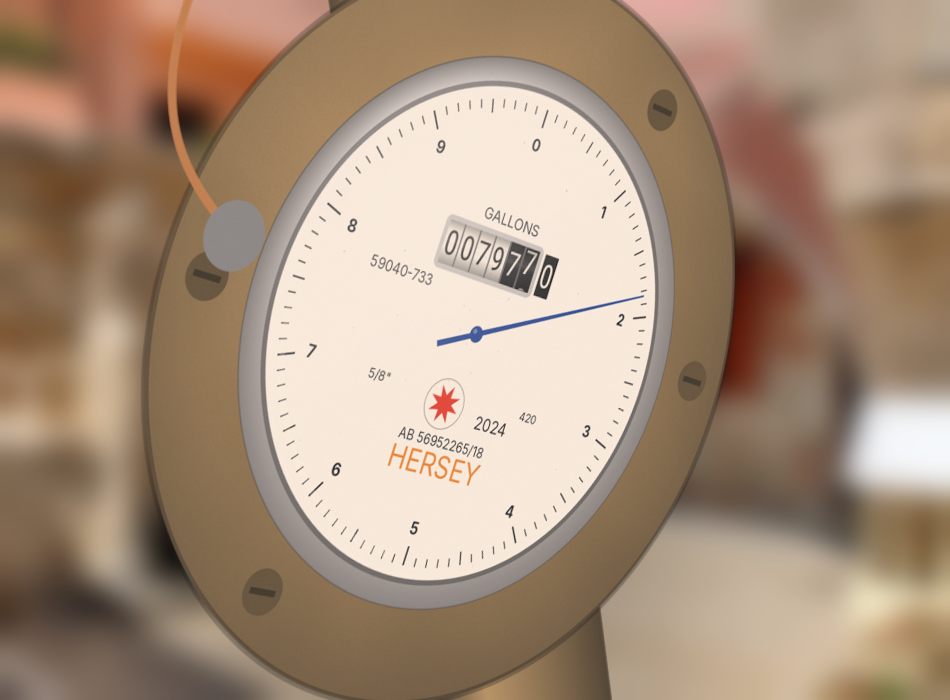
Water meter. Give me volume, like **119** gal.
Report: **79771.8** gal
